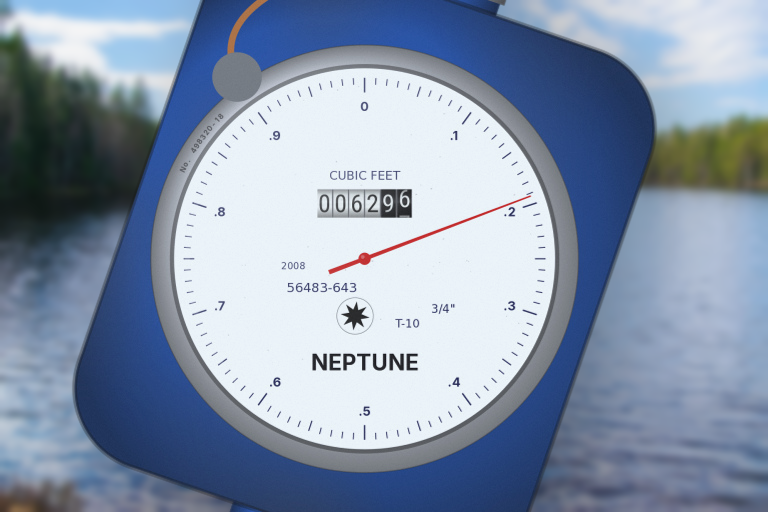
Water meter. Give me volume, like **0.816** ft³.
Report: **6296.19** ft³
